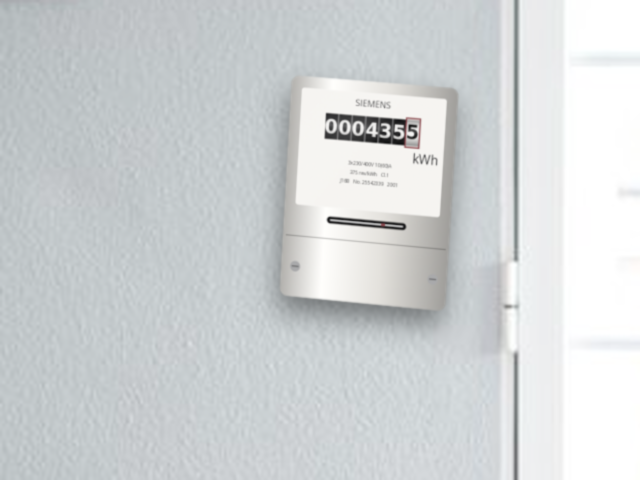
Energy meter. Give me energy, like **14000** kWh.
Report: **435.5** kWh
